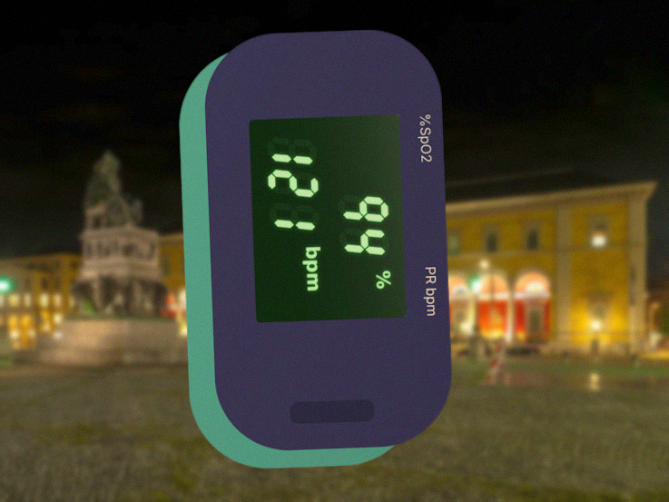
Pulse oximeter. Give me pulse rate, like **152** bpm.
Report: **121** bpm
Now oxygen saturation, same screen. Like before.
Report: **94** %
